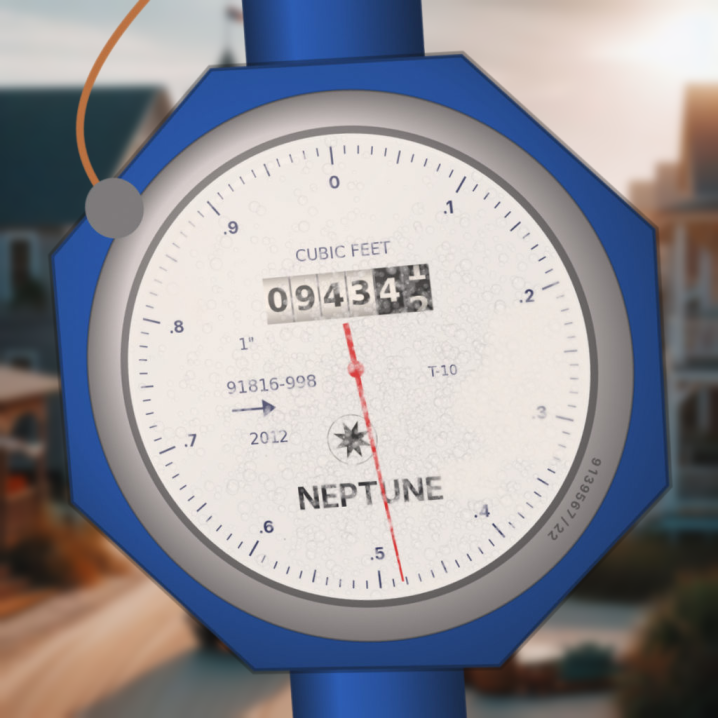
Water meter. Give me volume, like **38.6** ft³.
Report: **94341.48** ft³
